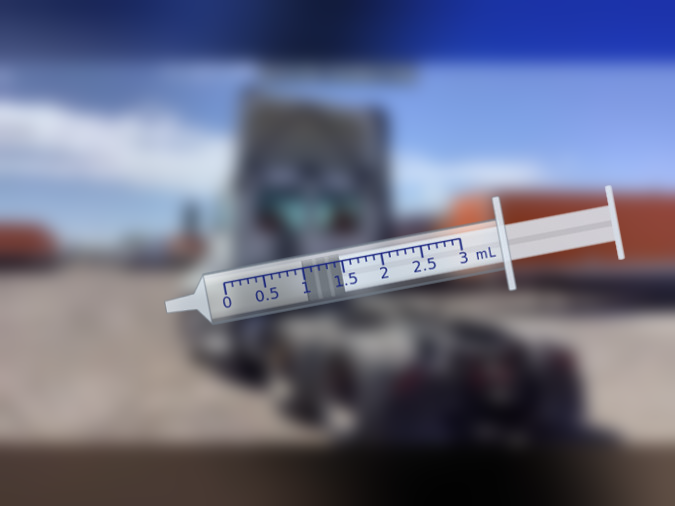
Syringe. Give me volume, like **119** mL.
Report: **1** mL
